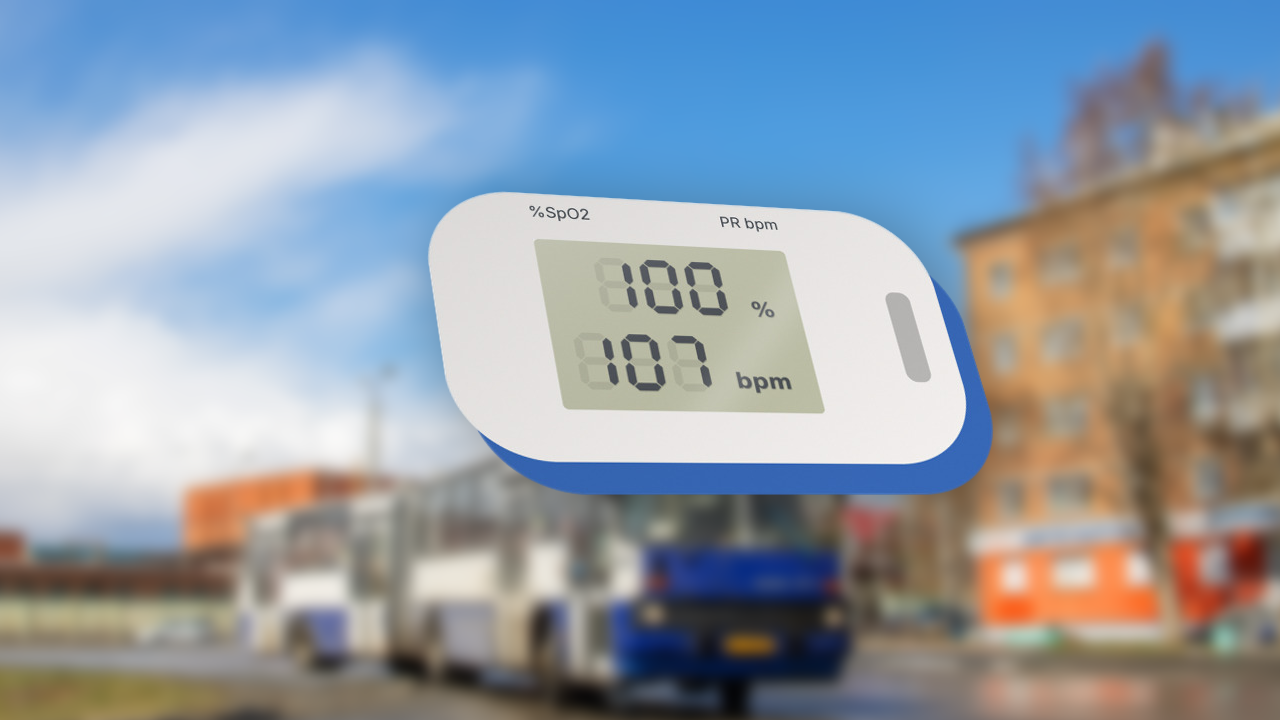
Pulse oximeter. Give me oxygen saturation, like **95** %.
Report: **100** %
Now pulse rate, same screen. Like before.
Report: **107** bpm
